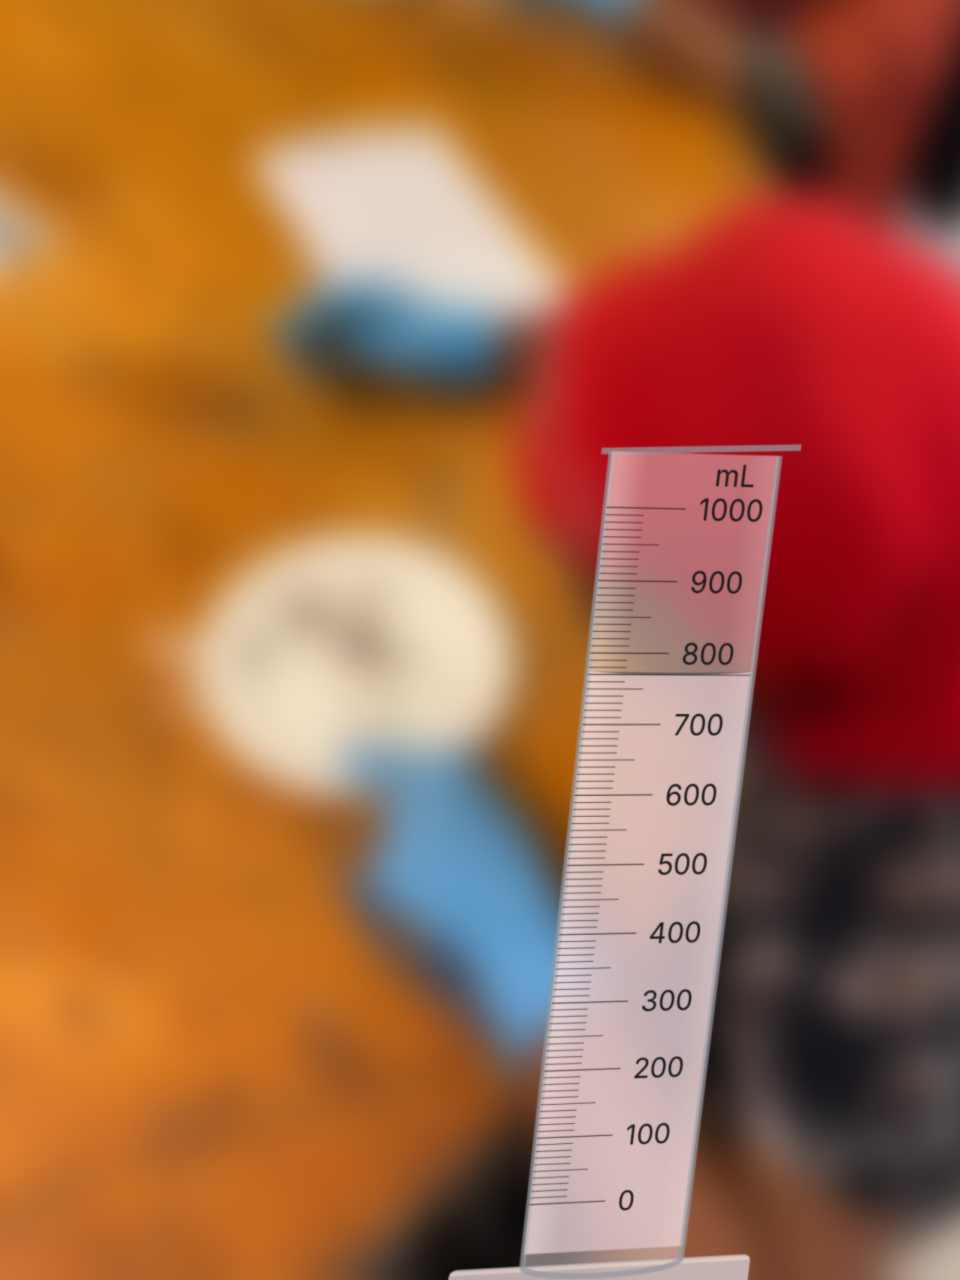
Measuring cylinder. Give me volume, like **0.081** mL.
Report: **770** mL
